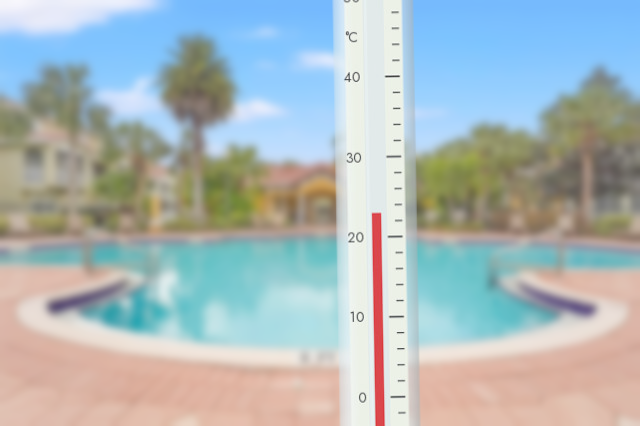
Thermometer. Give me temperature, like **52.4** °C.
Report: **23** °C
